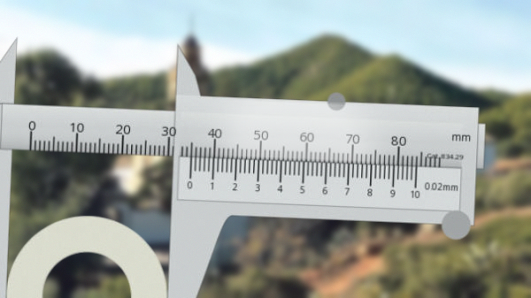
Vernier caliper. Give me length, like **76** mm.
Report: **35.0** mm
